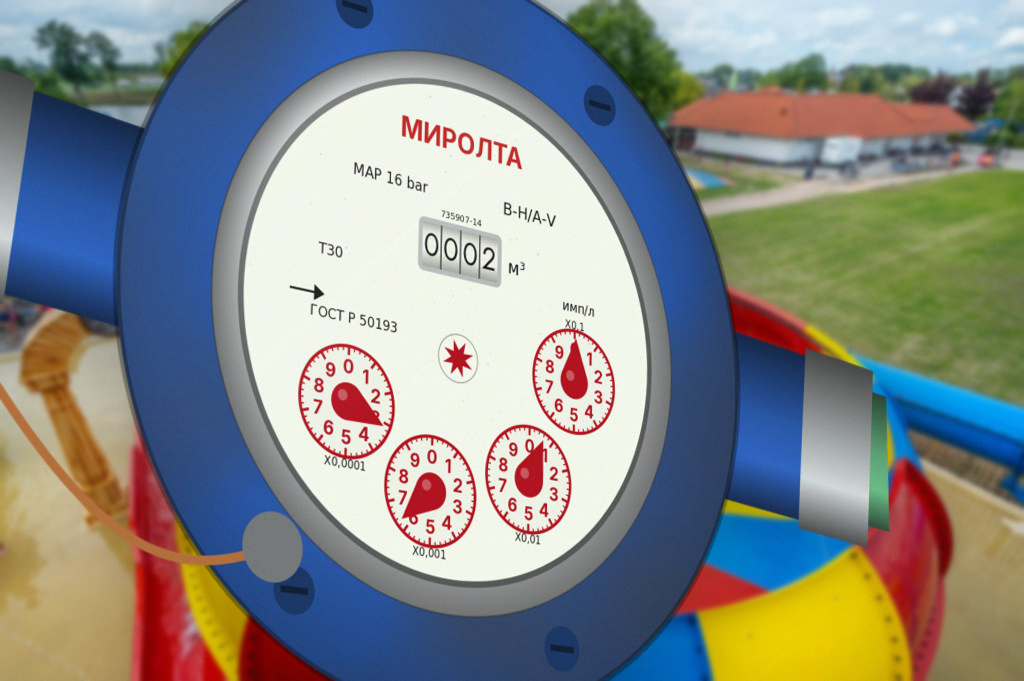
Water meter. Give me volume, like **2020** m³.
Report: **2.0063** m³
